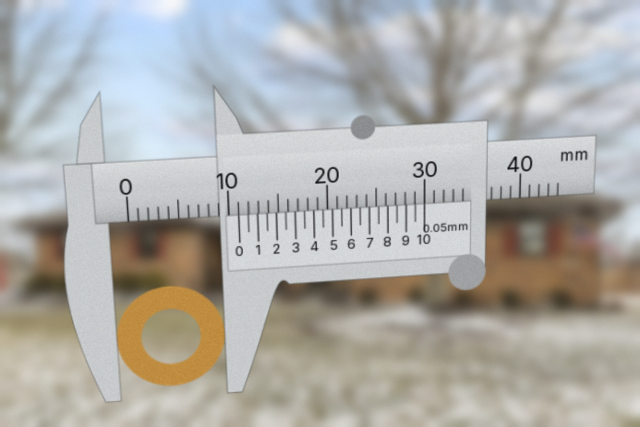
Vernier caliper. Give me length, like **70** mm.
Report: **11.0** mm
